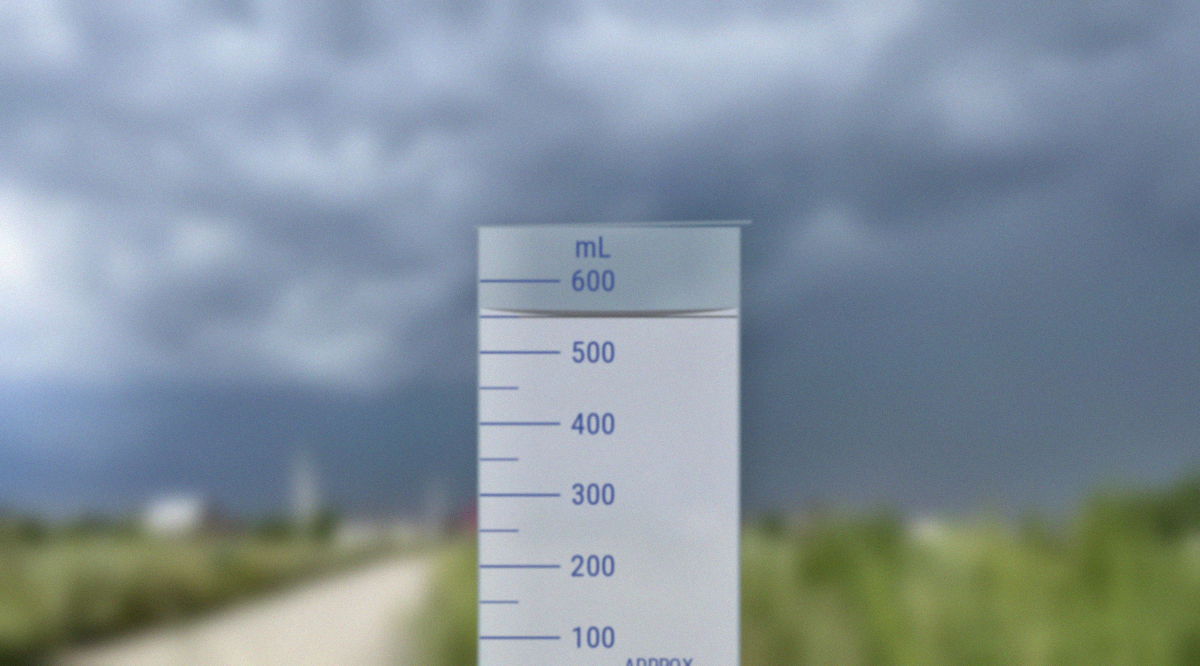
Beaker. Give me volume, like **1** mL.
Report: **550** mL
